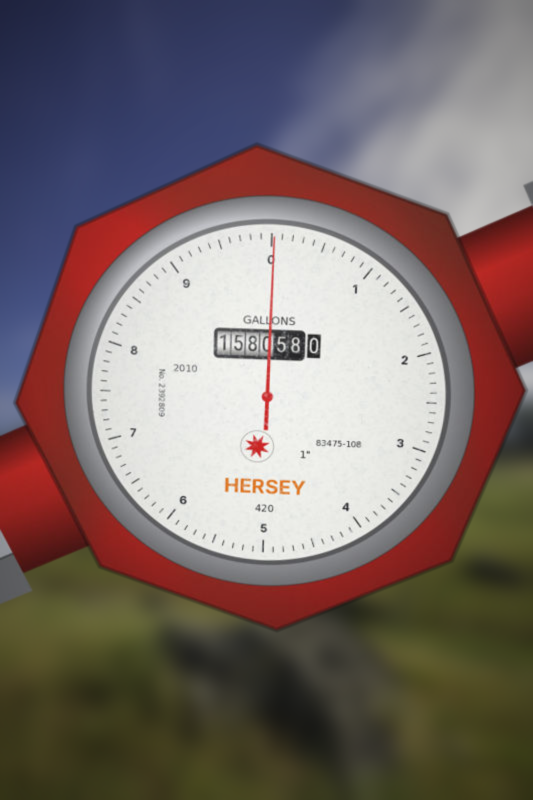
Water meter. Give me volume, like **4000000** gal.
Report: **1580580.0** gal
